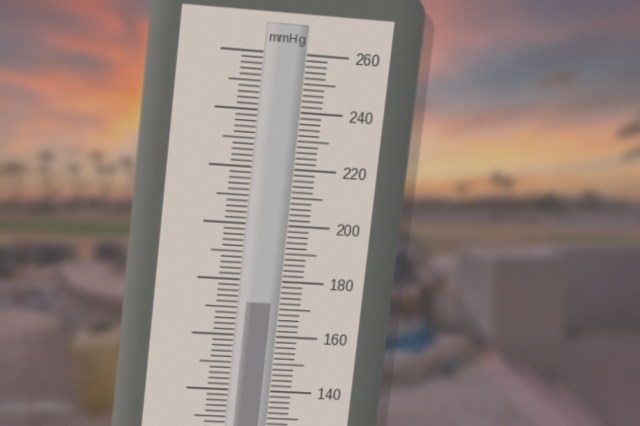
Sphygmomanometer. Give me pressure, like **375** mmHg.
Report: **172** mmHg
